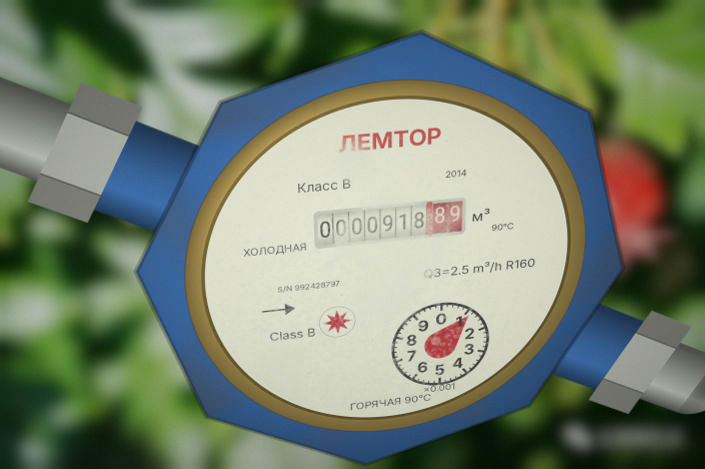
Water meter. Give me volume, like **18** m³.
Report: **918.891** m³
